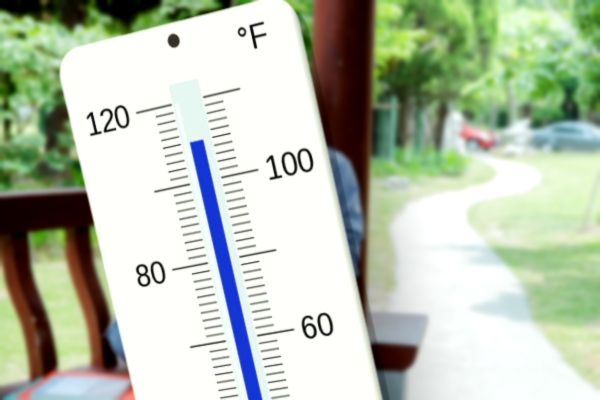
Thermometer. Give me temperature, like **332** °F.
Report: **110** °F
